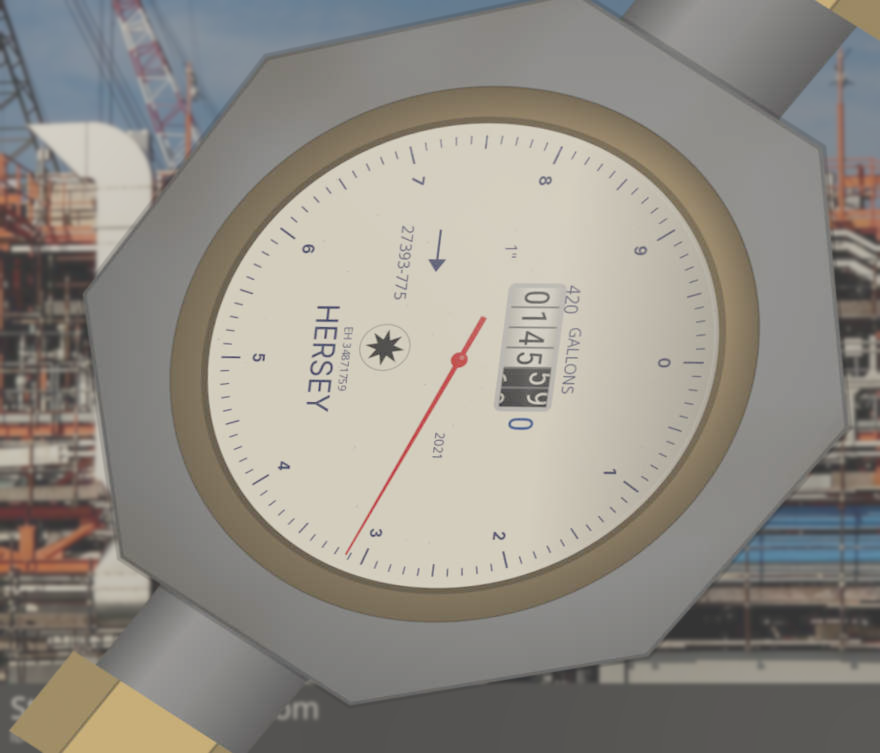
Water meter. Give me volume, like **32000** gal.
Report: **145593.1** gal
